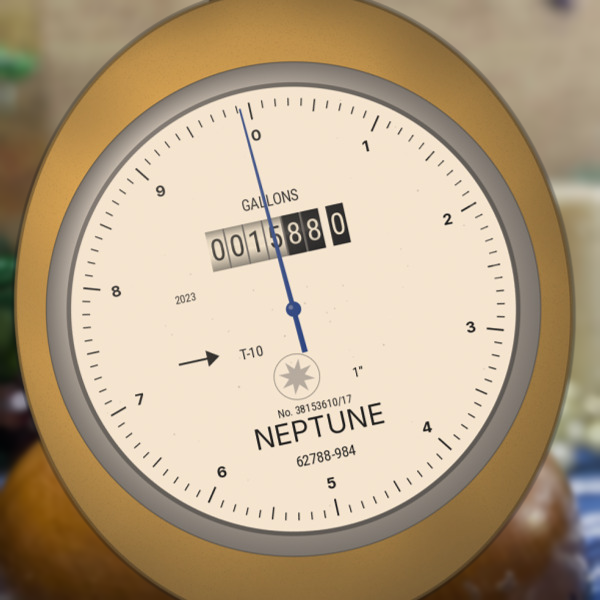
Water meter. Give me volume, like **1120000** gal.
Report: **15879.9** gal
